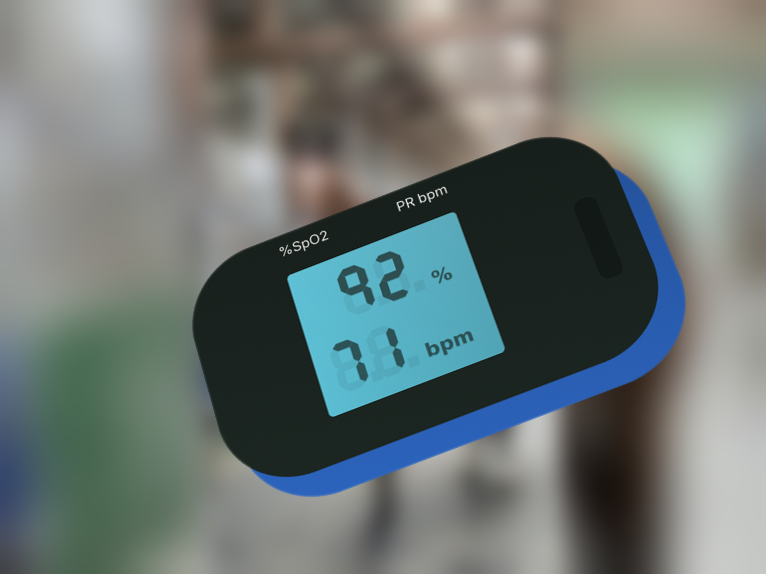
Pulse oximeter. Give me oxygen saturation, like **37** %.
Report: **92** %
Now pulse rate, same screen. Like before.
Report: **71** bpm
